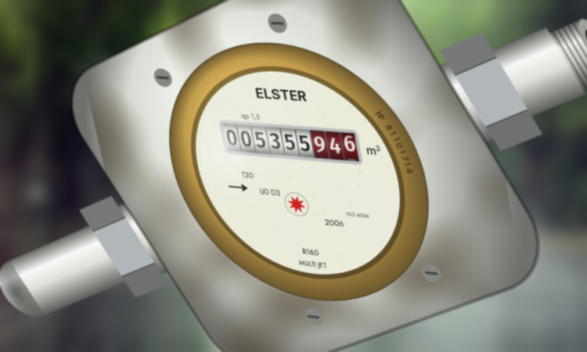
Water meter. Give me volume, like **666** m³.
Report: **5355.946** m³
